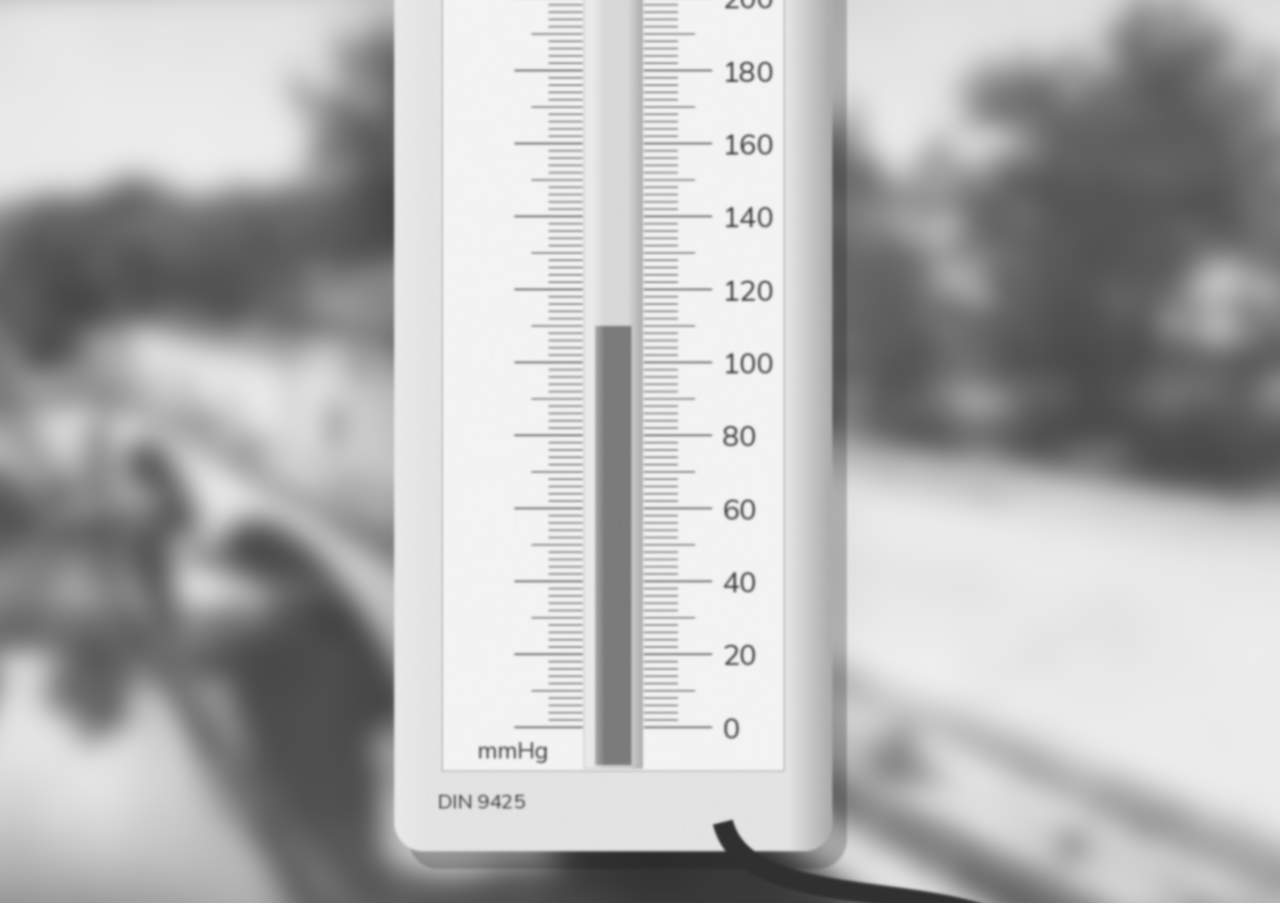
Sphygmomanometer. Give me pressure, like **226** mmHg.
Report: **110** mmHg
